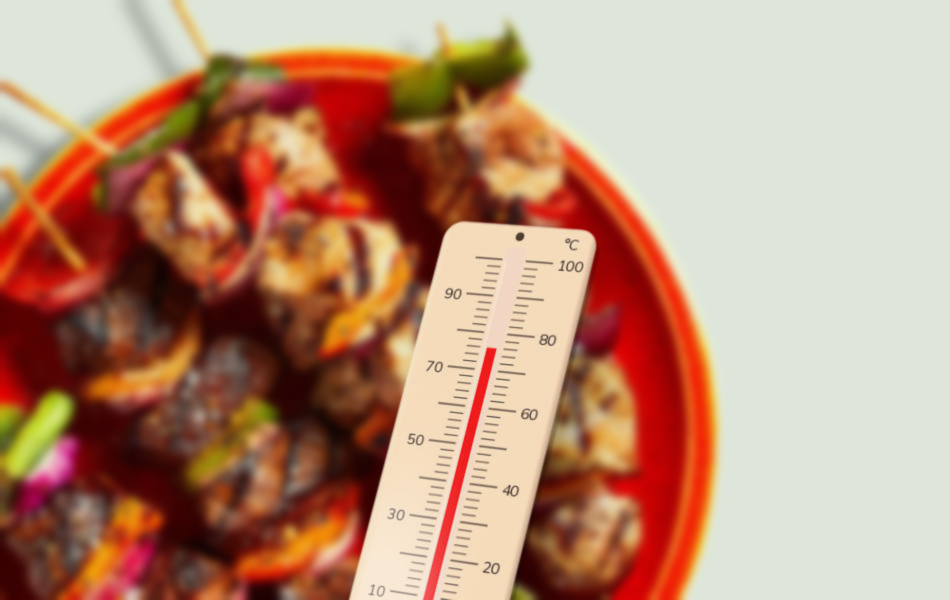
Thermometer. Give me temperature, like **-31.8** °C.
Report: **76** °C
